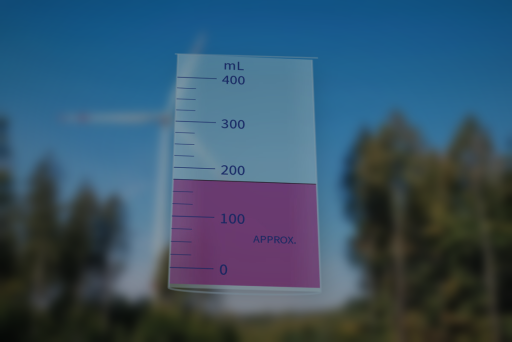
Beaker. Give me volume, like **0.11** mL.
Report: **175** mL
